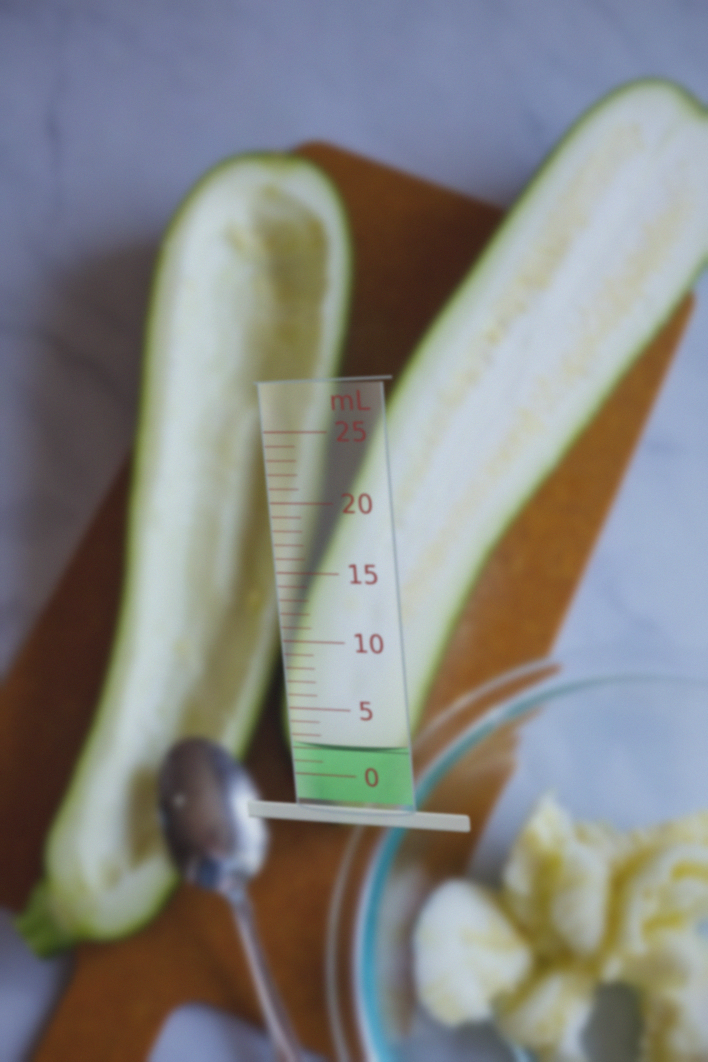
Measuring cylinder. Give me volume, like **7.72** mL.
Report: **2** mL
